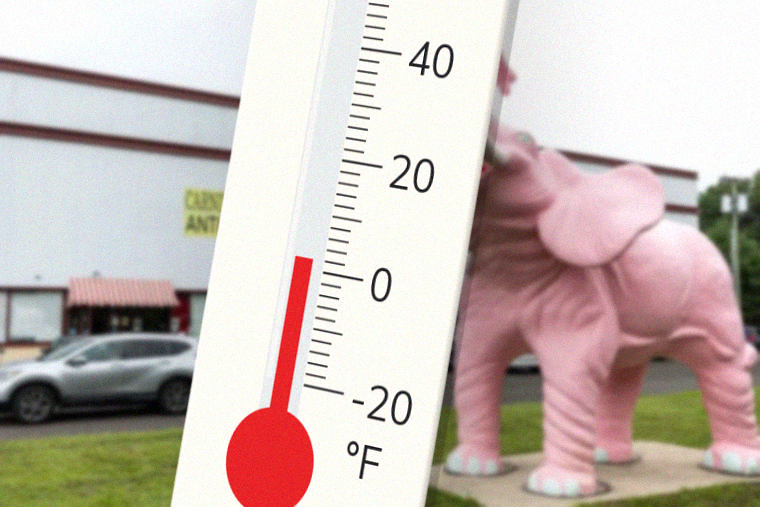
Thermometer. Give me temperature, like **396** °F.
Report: **2** °F
